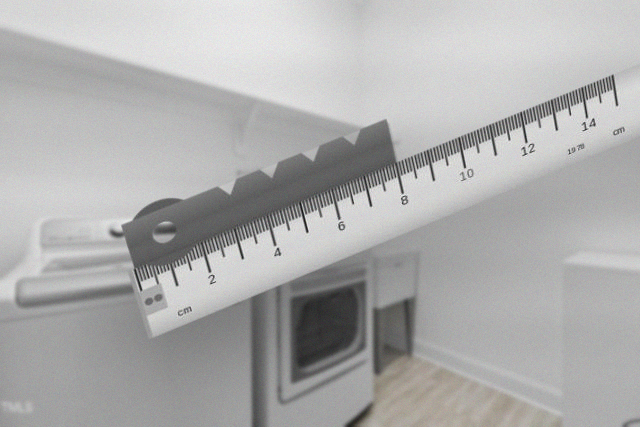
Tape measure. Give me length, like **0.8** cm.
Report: **8** cm
